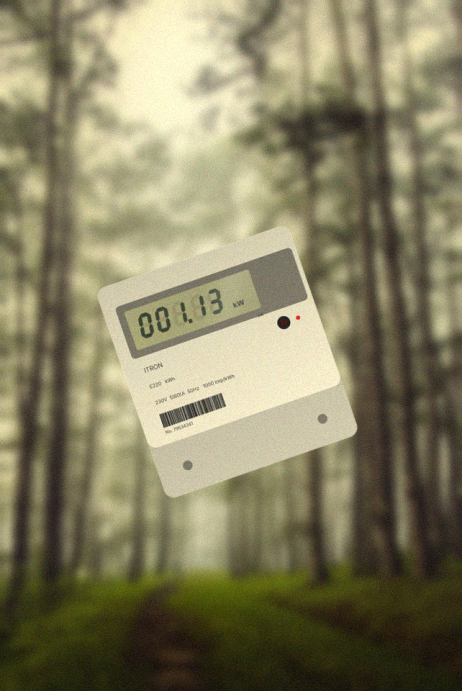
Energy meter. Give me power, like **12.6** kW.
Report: **1.13** kW
